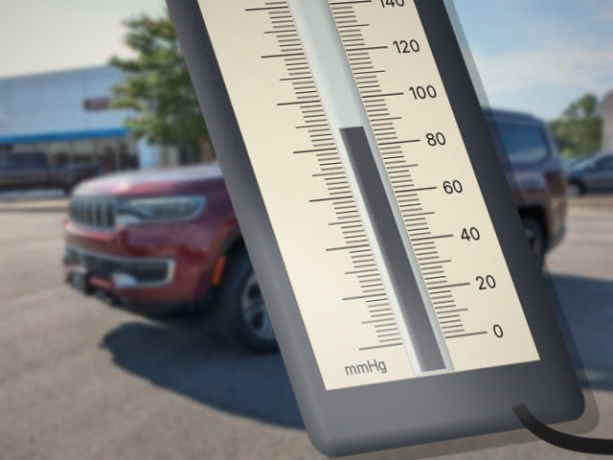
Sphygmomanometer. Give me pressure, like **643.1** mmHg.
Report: **88** mmHg
